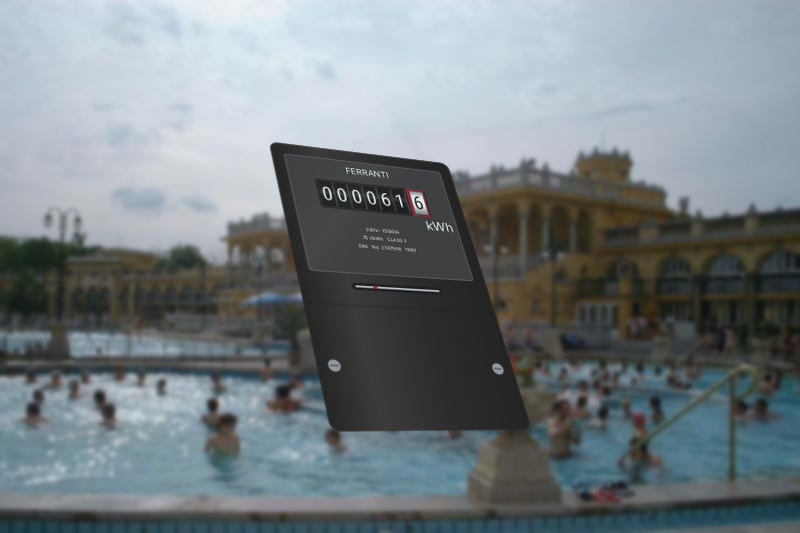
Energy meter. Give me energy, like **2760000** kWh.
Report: **61.6** kWh
